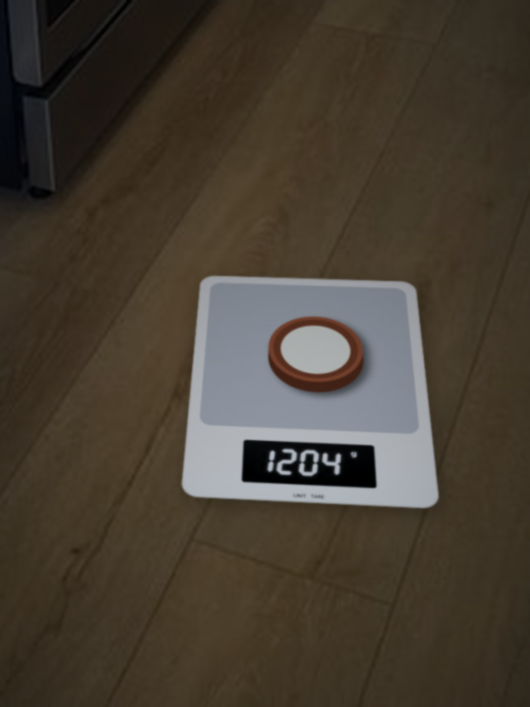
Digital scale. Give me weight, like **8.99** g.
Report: **1204** g
